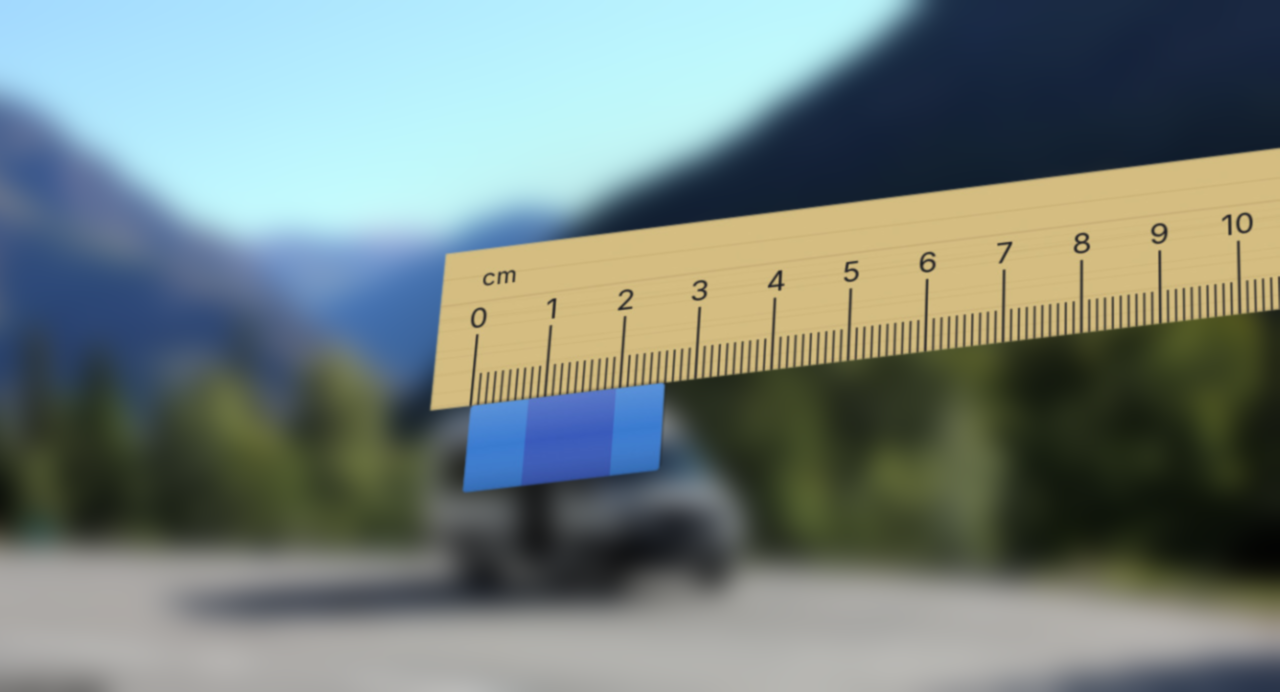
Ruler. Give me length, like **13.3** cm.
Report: **2.6** cm
